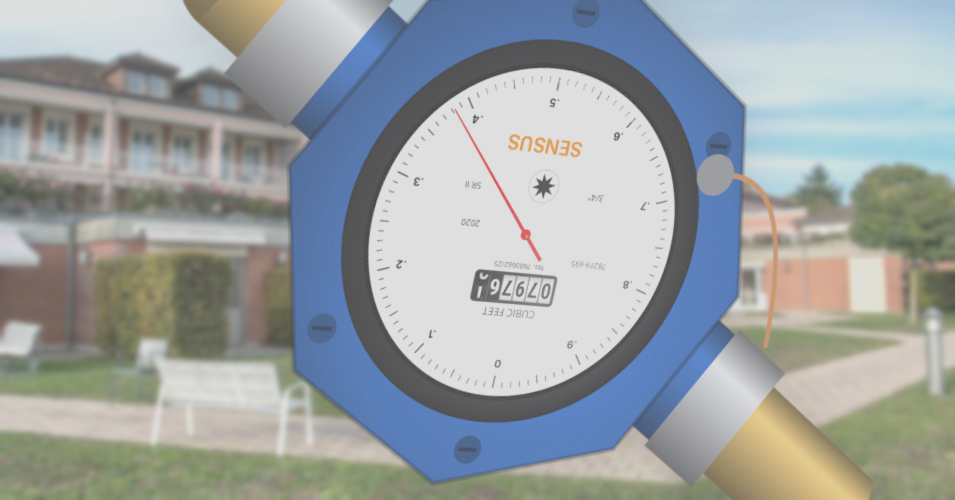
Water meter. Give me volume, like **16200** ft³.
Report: **79761.38** ft³
